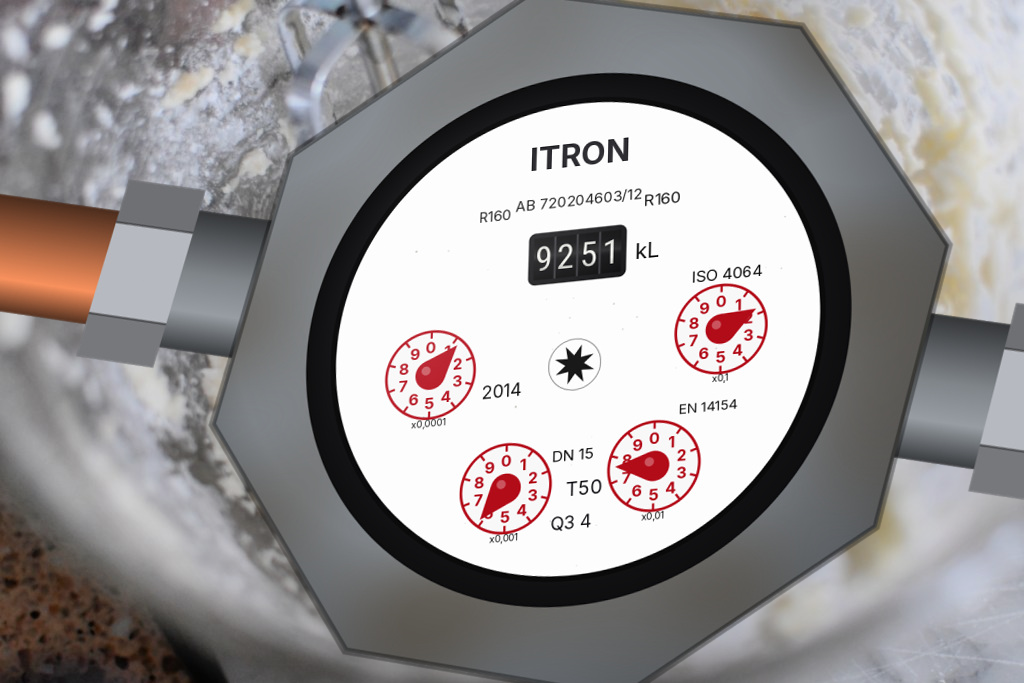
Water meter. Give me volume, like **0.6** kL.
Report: **9251.1761** kL
